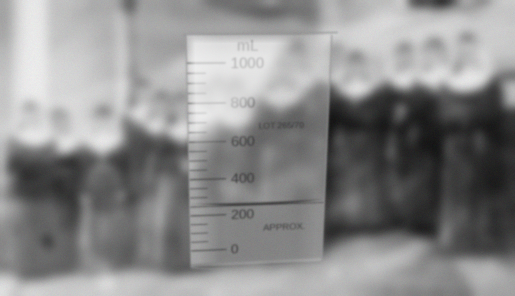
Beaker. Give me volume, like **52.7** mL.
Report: **250** mL
